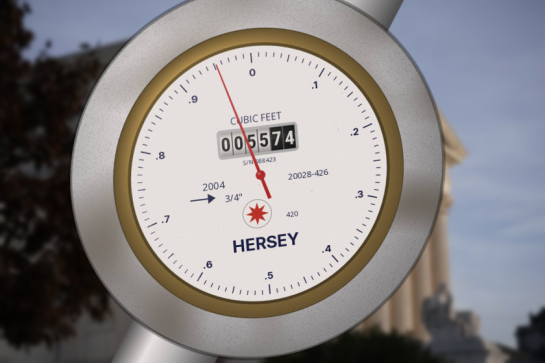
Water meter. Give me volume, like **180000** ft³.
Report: **5573.95** ft³
